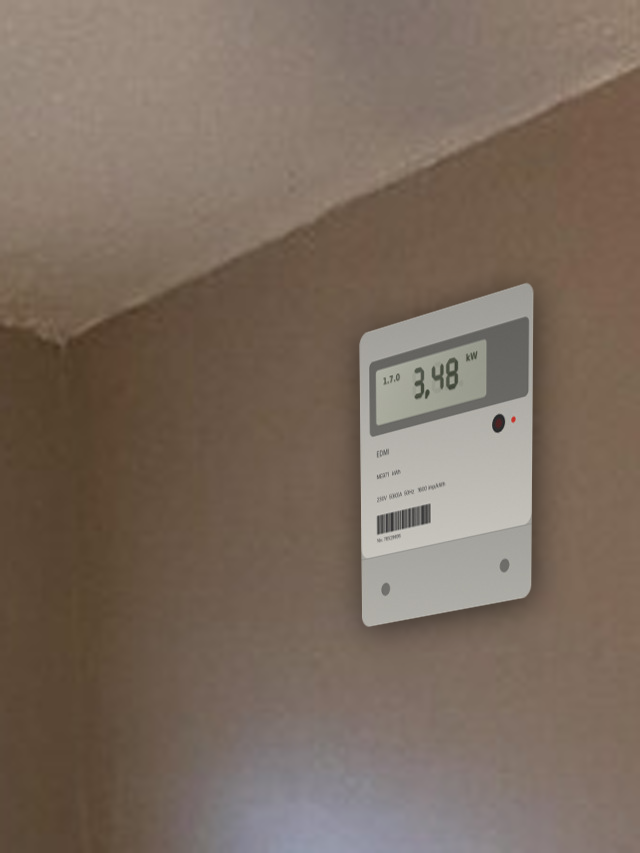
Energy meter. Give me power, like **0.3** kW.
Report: **3.48** kW
